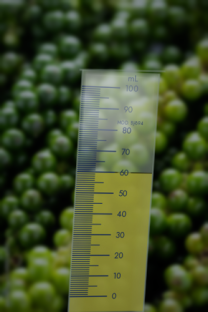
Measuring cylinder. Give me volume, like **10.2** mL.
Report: **60** mL
